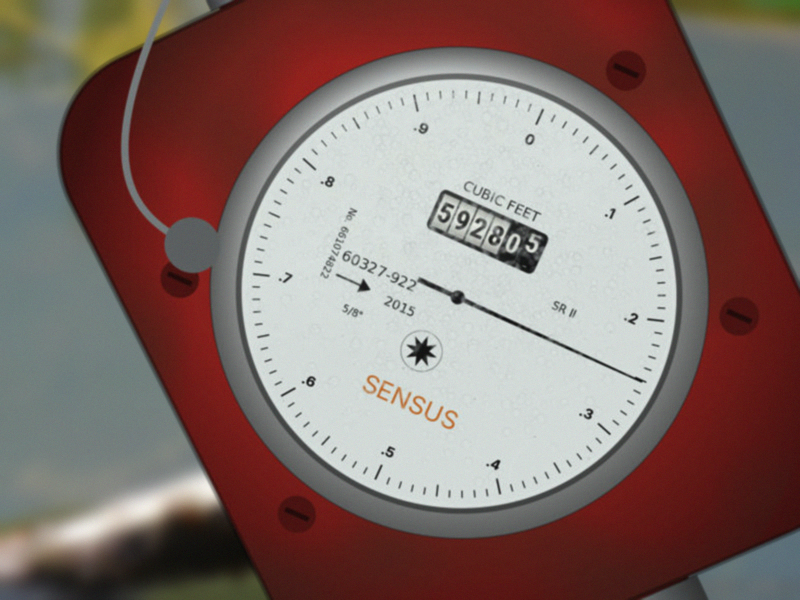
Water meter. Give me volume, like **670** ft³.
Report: **592805.25** ft³
